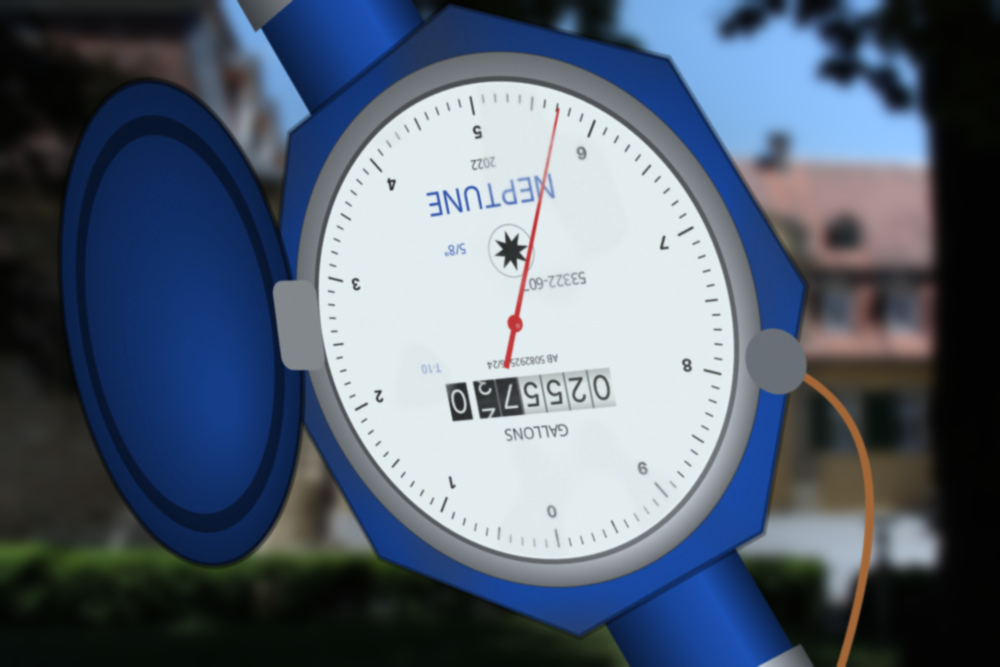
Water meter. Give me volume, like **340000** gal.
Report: **255725.7** gal
